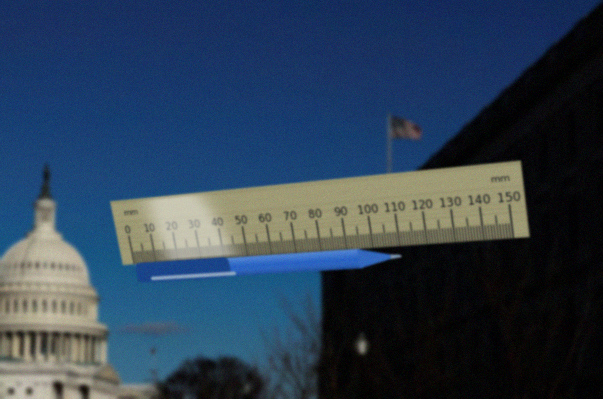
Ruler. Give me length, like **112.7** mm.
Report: **110** mm
